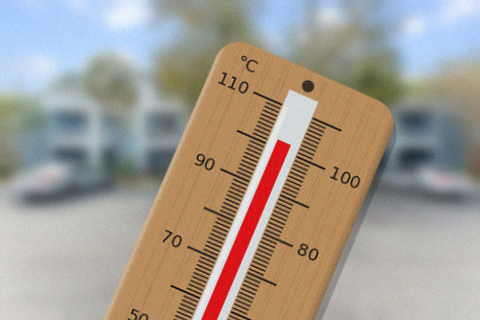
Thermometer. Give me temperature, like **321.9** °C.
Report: **102** °C
